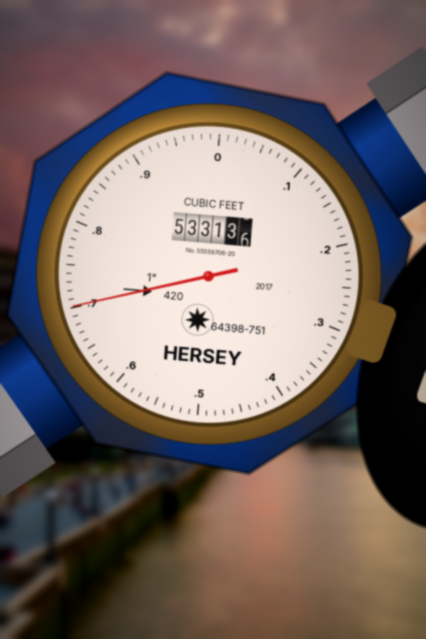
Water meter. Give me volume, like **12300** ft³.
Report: **533135.70** ft³
